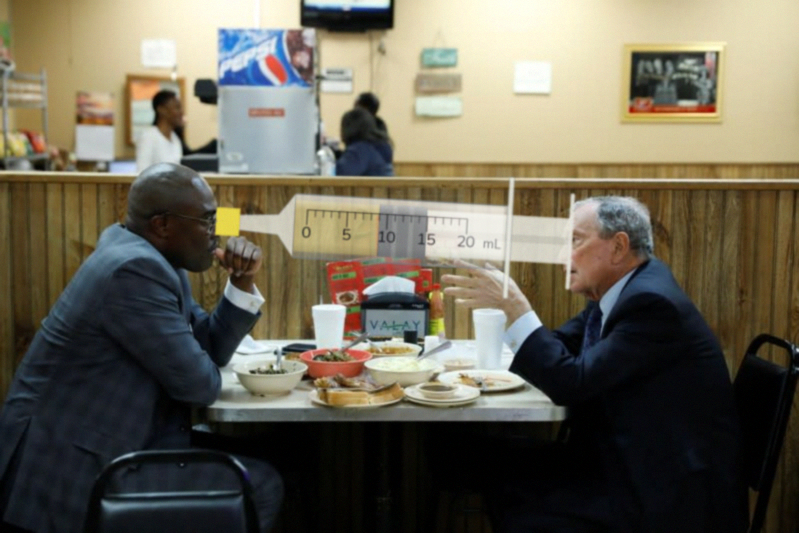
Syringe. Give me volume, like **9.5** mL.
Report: **9** mL
